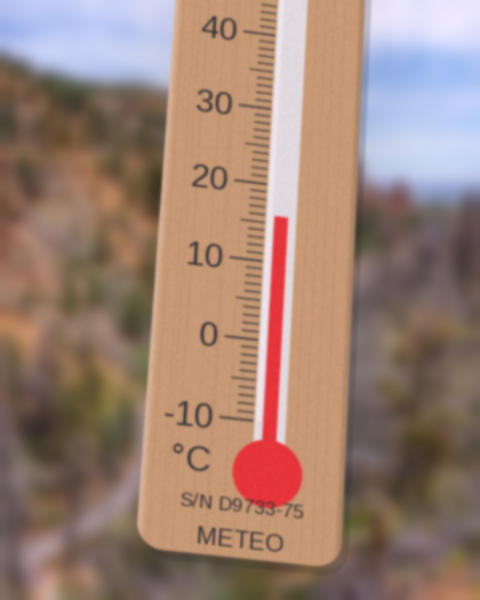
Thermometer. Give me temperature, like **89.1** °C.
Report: **16** °C
